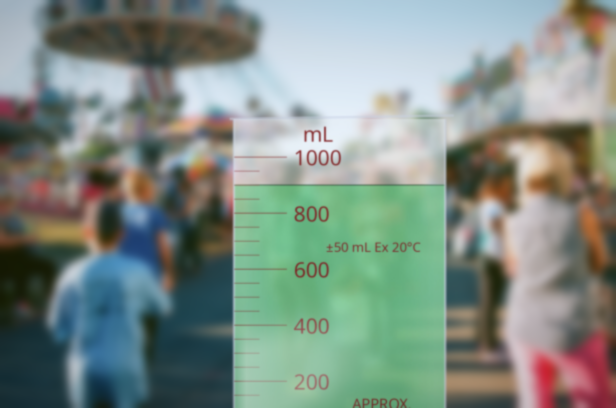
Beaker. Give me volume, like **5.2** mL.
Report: **900** mL
